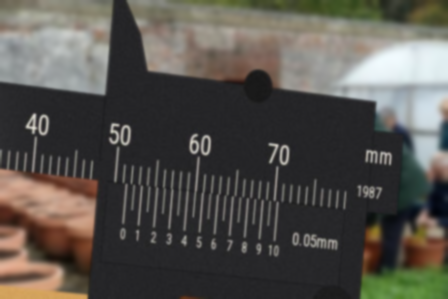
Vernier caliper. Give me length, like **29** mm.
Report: **51.4** mm
